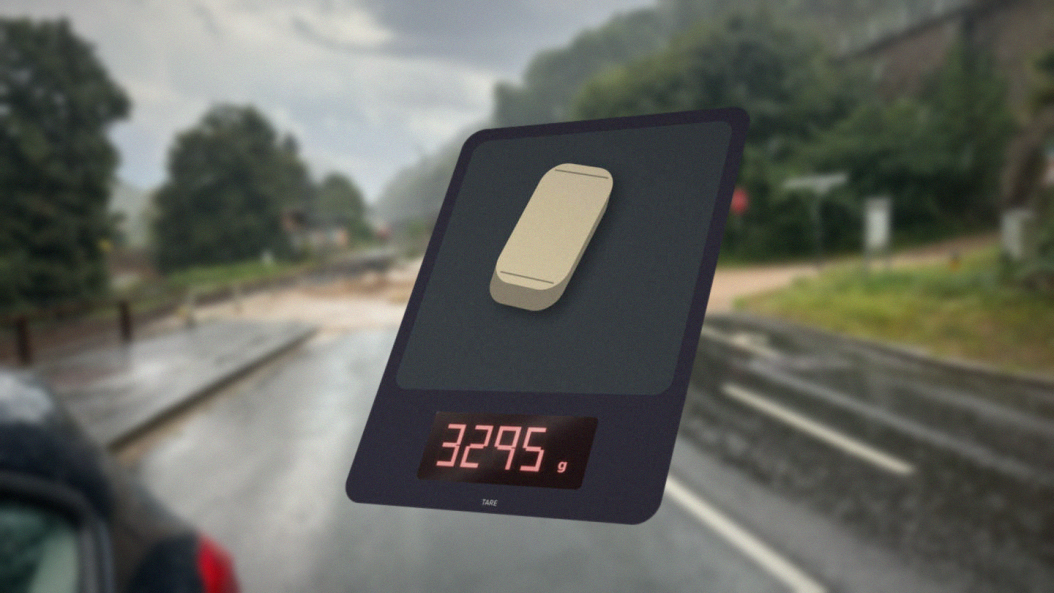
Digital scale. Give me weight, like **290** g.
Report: **3295** g
